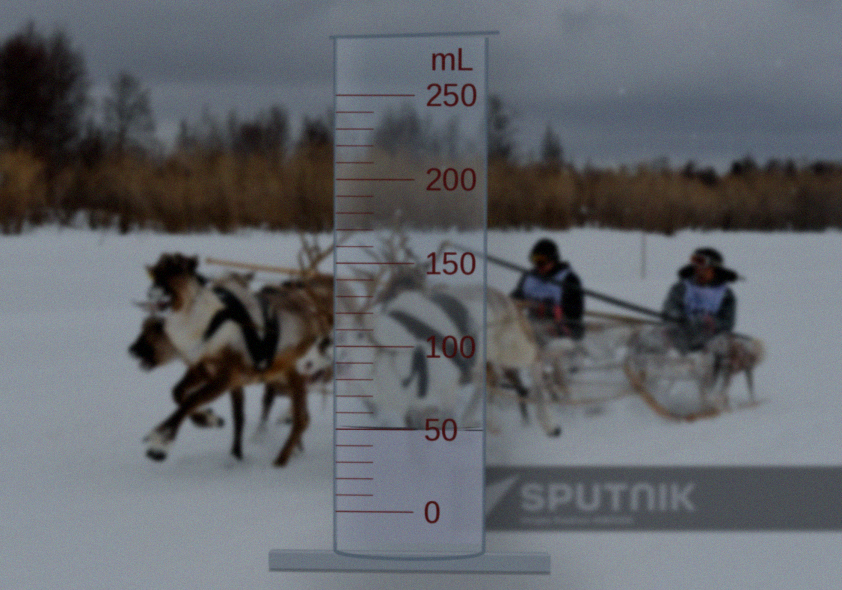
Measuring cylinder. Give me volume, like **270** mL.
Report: **50** mL
